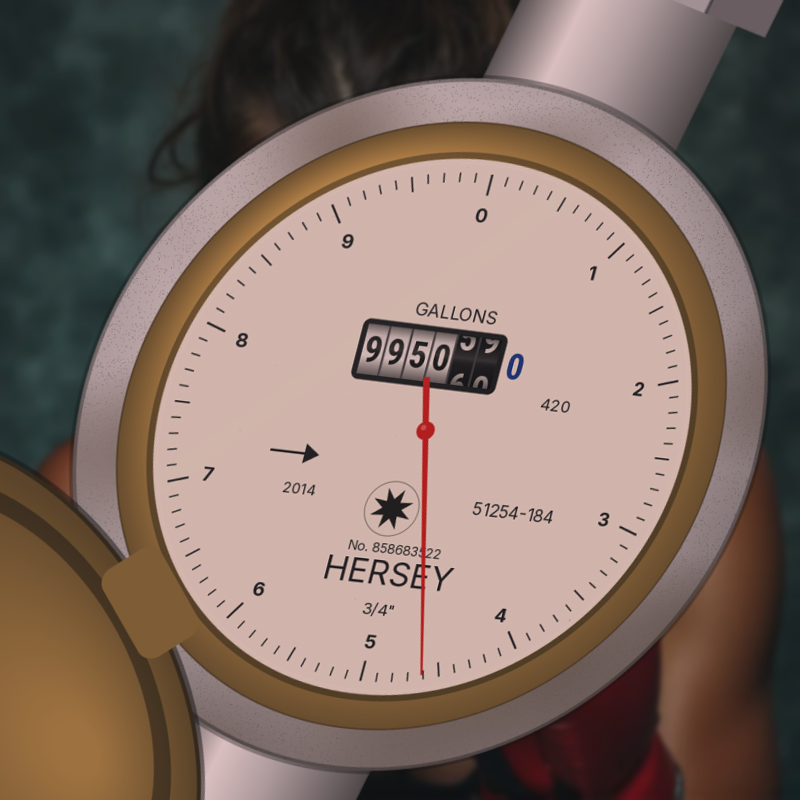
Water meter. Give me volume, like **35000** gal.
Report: **9950594.6** gal
